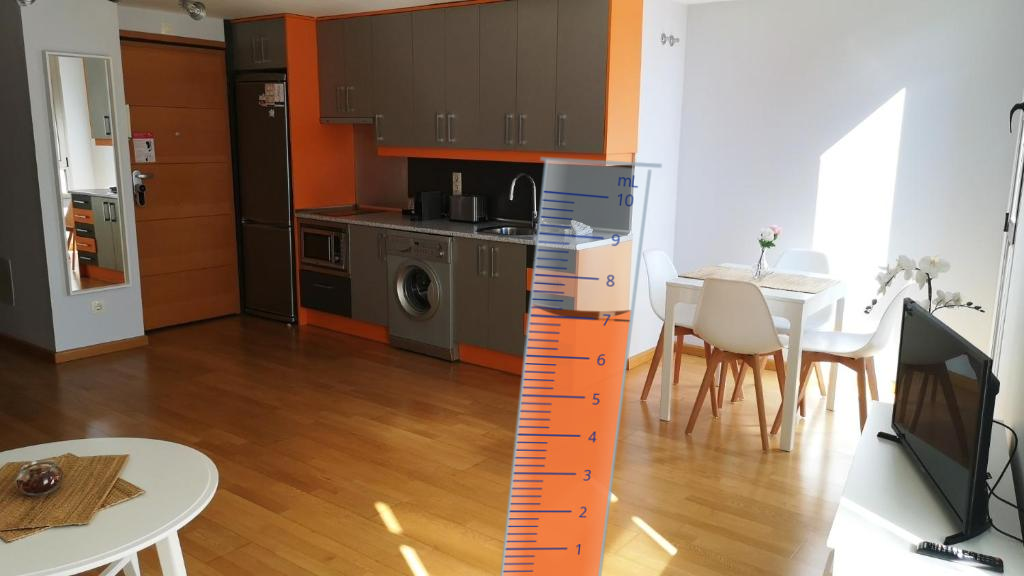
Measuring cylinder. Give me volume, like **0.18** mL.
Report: **7** mL
